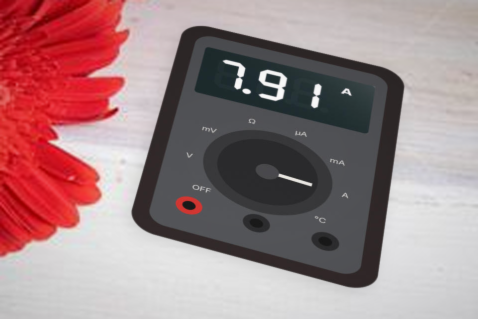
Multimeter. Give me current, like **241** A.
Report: **7.91** A
